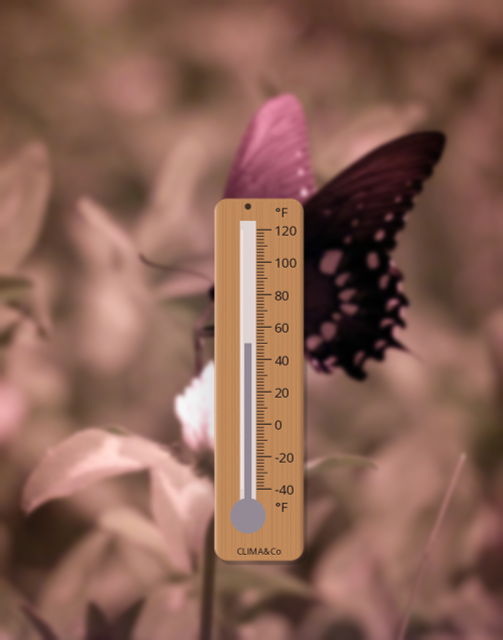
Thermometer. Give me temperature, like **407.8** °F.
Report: **50** °F
